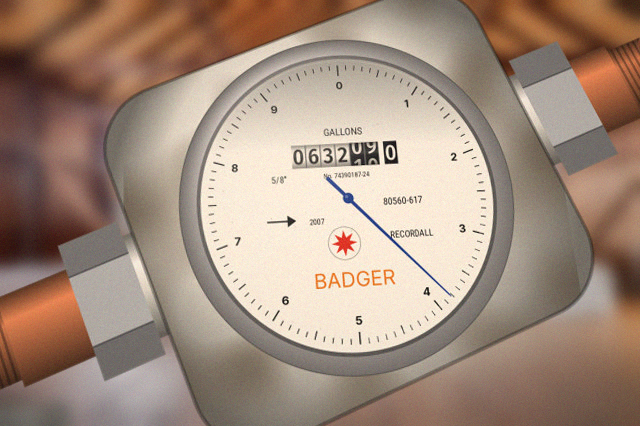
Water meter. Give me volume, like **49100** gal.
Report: **632093.8** gal
